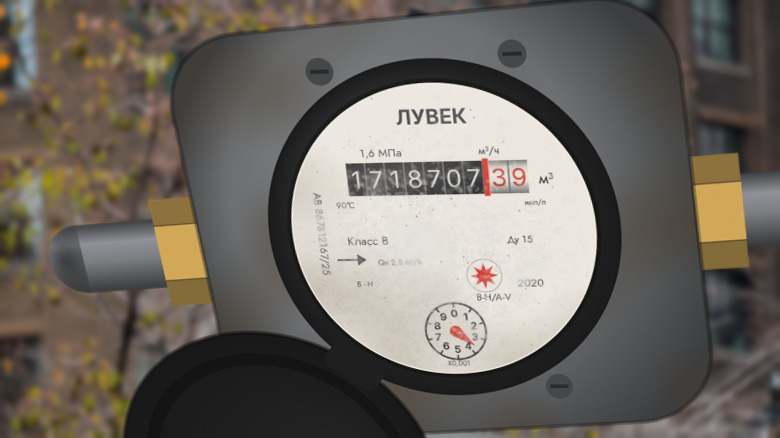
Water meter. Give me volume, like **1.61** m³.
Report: **1718707.393** m³
